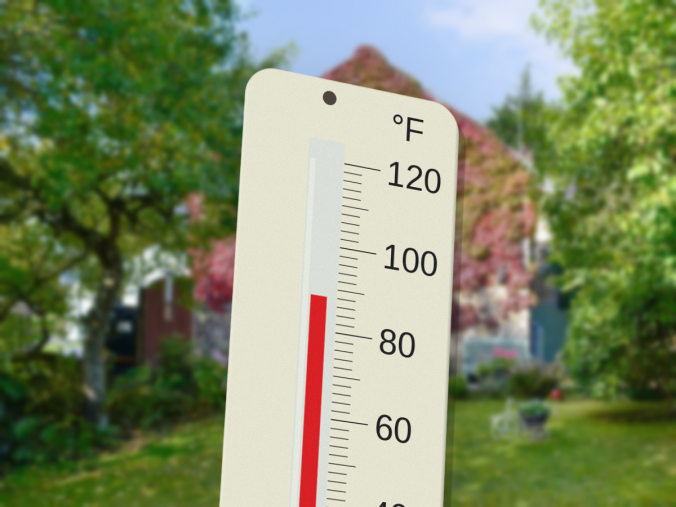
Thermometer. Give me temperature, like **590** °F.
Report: **88** °F
